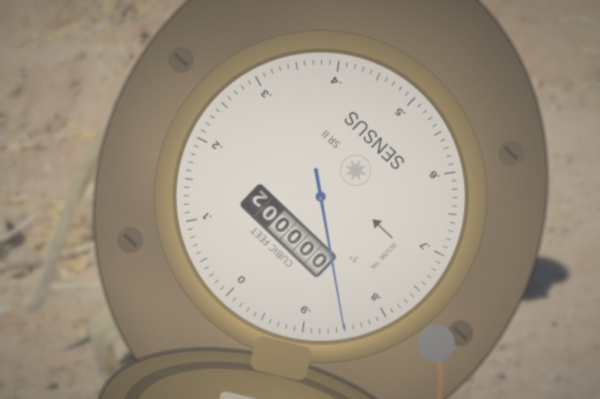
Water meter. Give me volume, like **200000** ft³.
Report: **1.85** ft³
